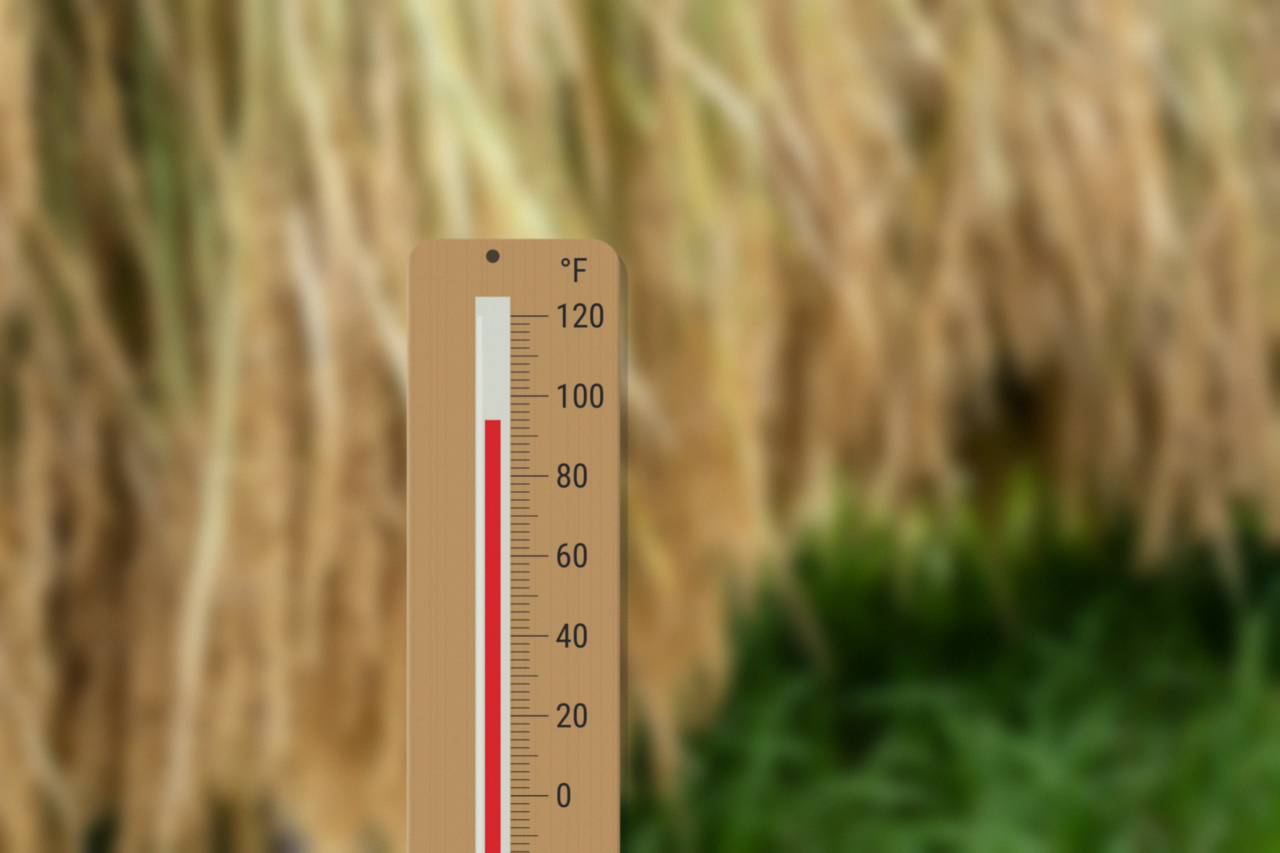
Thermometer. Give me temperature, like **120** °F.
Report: **94** °F
